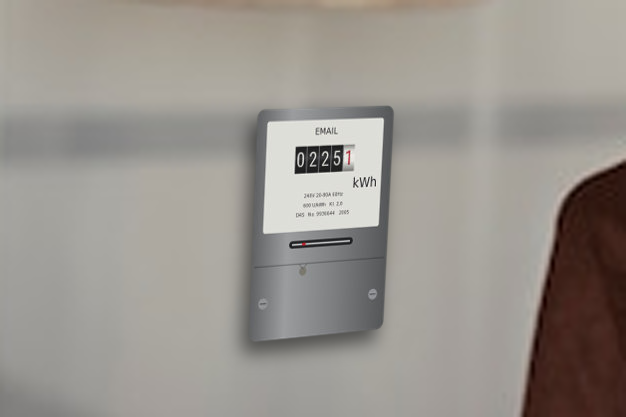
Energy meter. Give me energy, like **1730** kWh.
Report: **225.1** kWh
